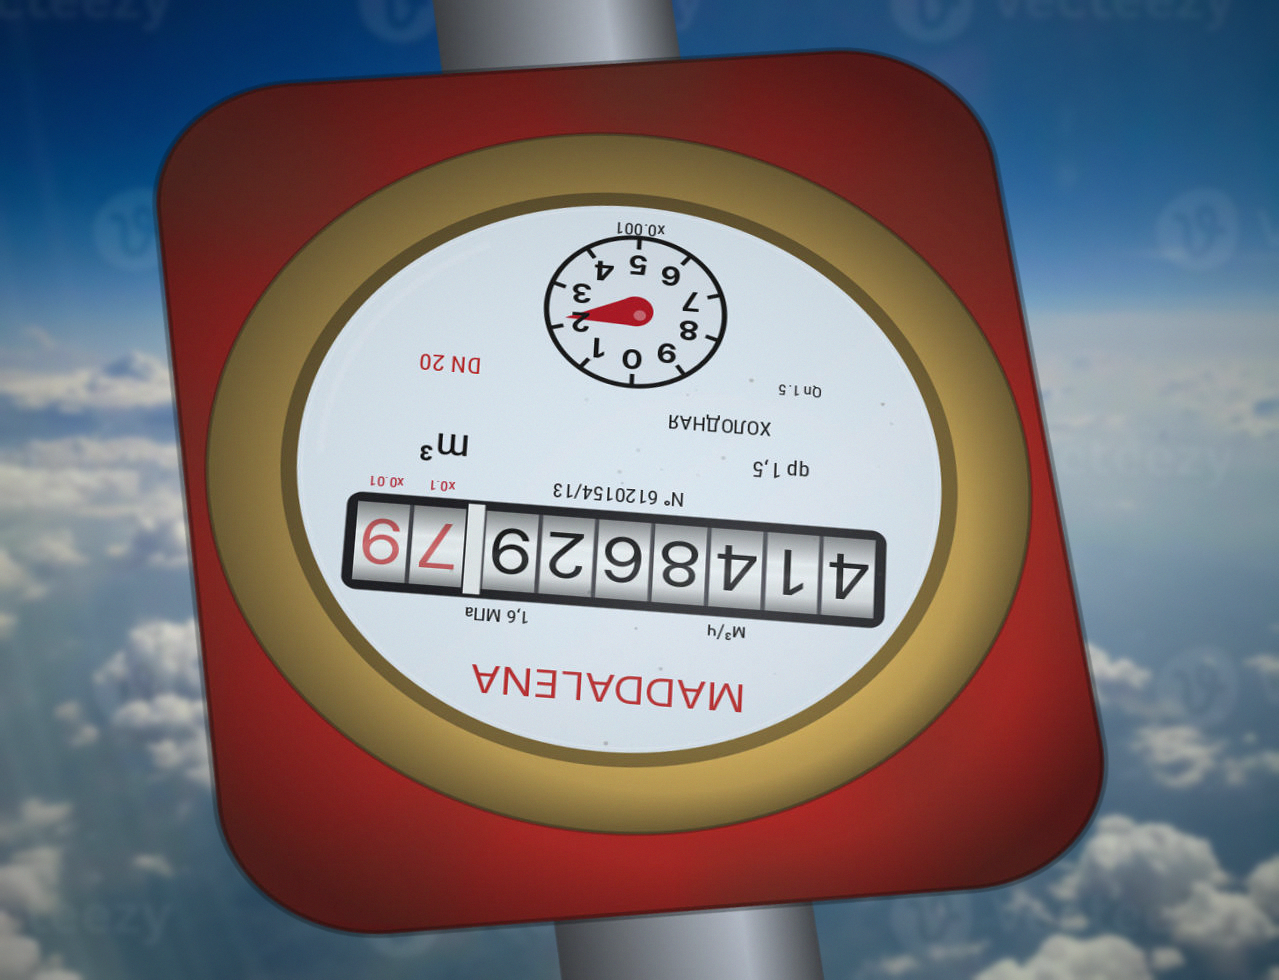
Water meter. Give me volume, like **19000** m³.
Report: **4148629.792** m³
